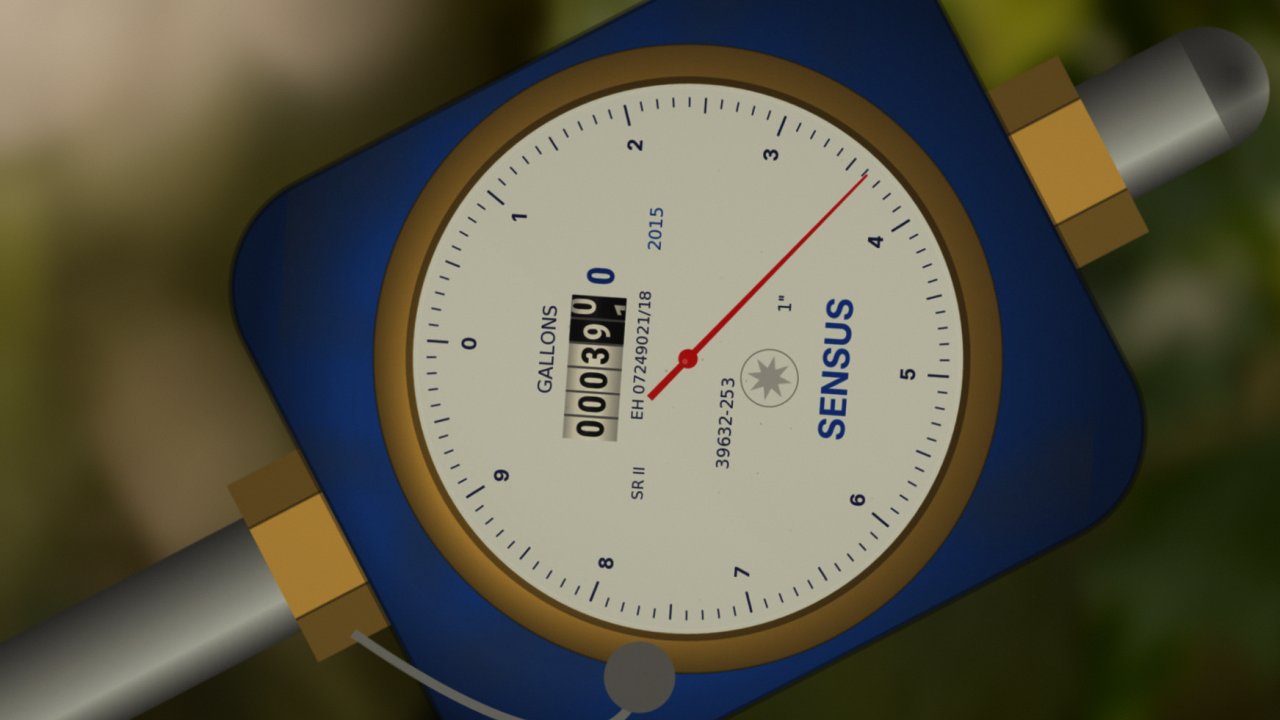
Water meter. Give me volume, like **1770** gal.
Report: **3903.6** gal
